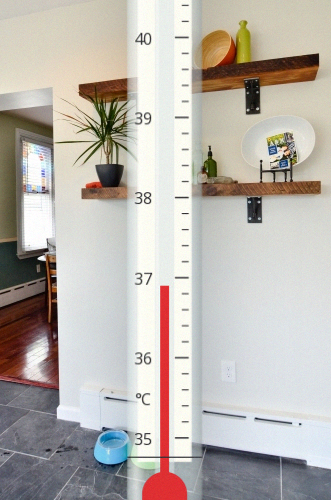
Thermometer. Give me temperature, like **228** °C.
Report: **36.9** °C
